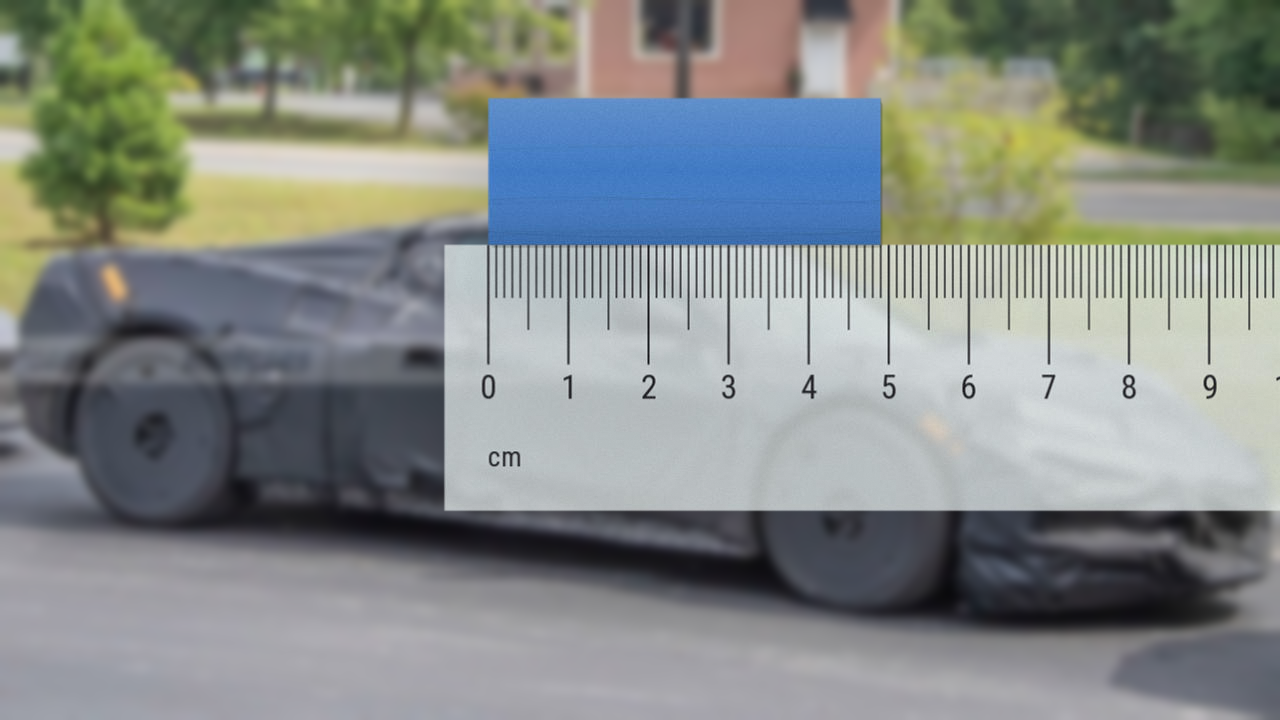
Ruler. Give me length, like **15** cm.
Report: **4.9** cm
